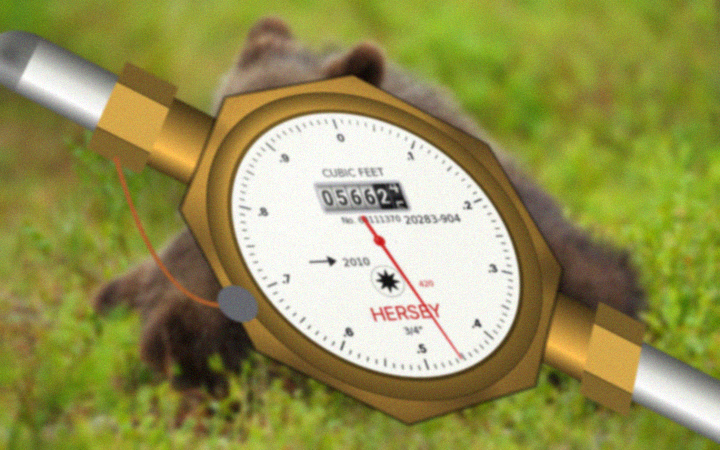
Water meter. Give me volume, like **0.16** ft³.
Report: **56624.45** ft³
